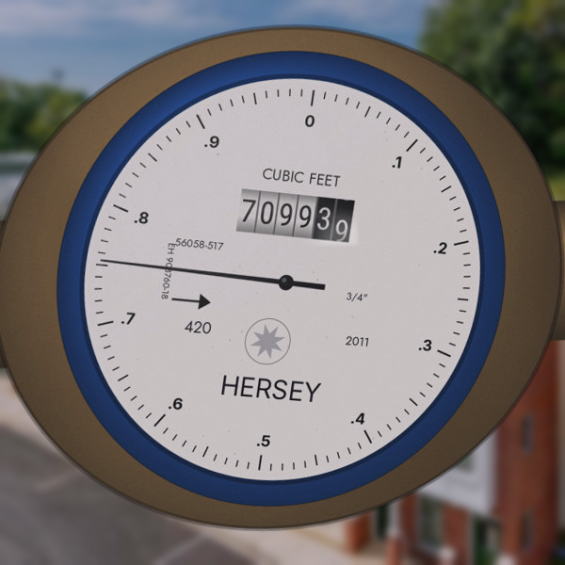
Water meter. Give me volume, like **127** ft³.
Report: **709938.75** ft³
